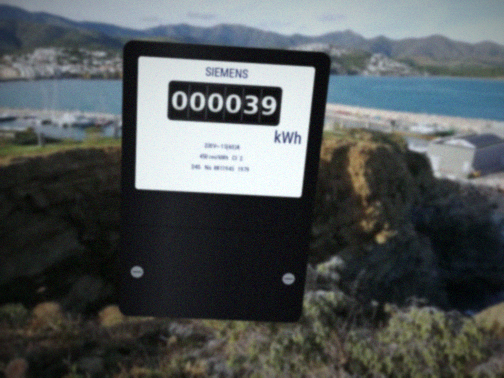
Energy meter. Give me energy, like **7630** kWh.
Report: **39** kWh
